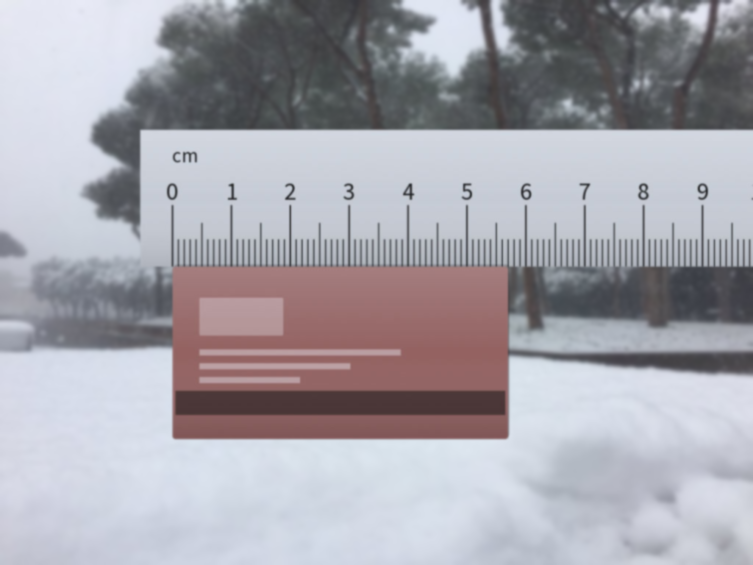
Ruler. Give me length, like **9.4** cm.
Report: **5.7** cm
